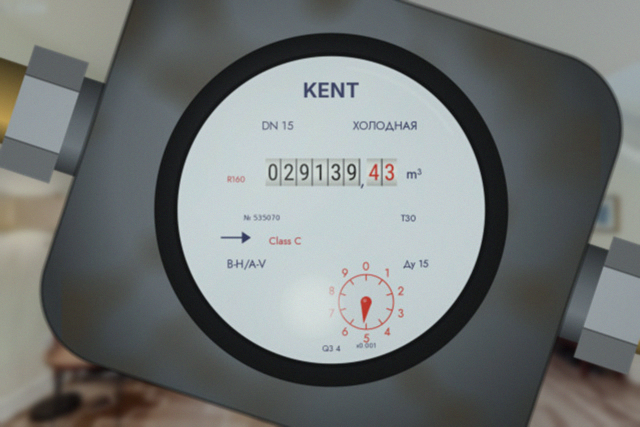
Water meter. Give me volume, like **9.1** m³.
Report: **29139.435** m³
